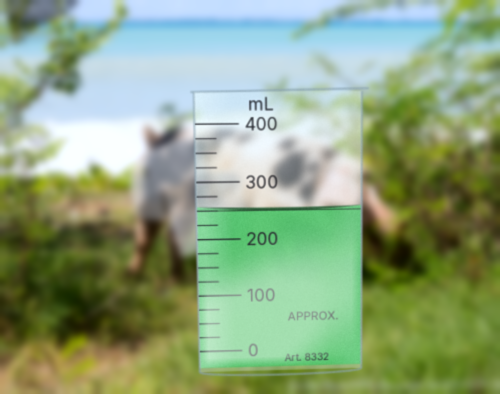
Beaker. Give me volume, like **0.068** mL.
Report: **250** mL
